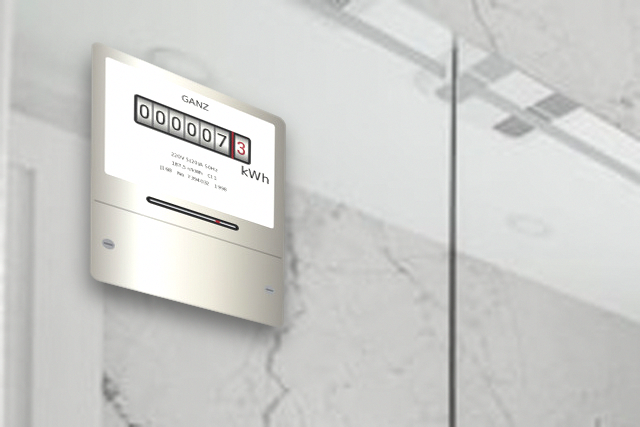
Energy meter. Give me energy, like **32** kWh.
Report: **7.3** kWh
